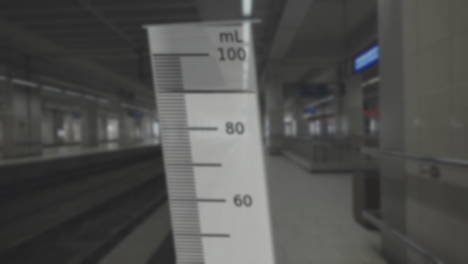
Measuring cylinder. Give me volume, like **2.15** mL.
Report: **90** mL
